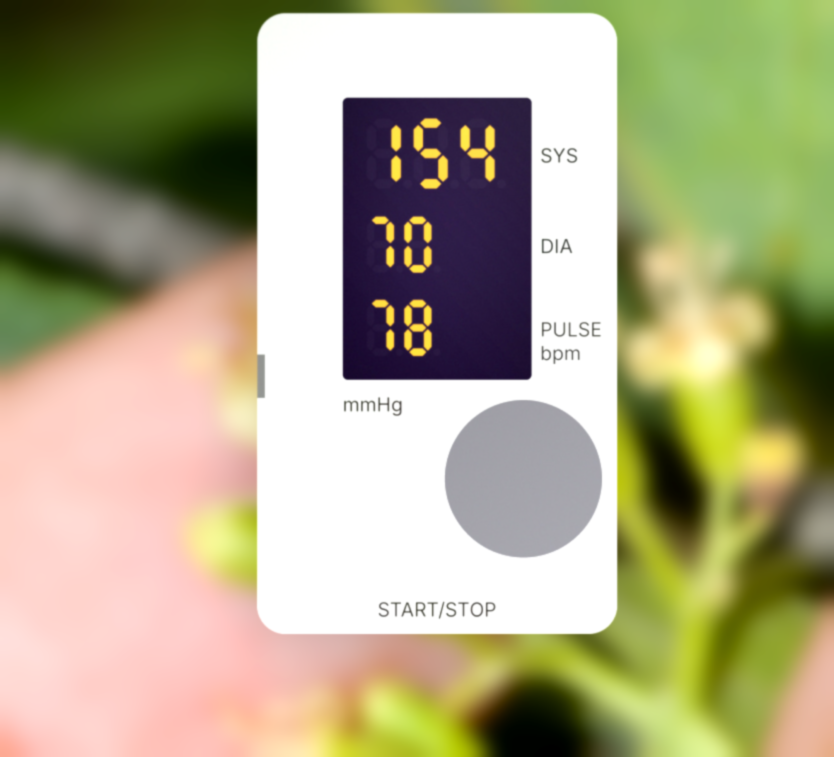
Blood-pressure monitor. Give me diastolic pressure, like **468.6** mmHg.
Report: **70** mmHg
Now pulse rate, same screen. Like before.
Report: **78** bpm
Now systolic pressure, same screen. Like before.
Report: **154** mmHg
